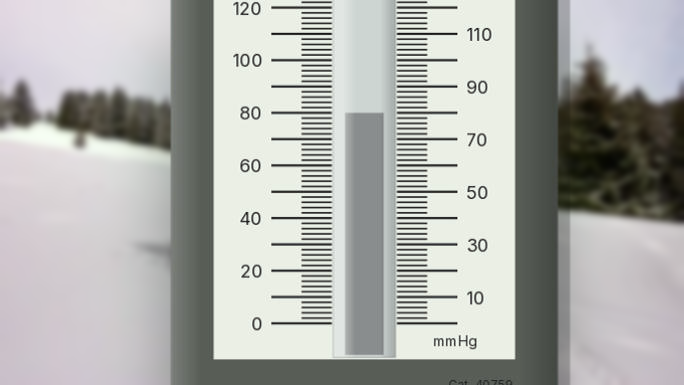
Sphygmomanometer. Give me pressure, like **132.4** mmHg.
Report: **80** mmHg
